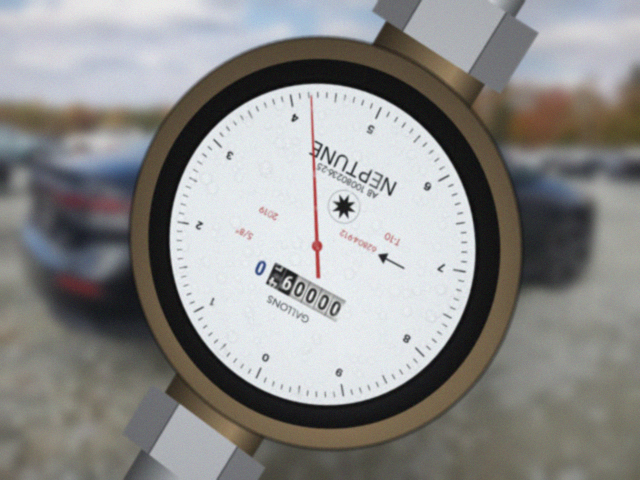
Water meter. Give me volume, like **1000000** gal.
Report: **944.2** gal
